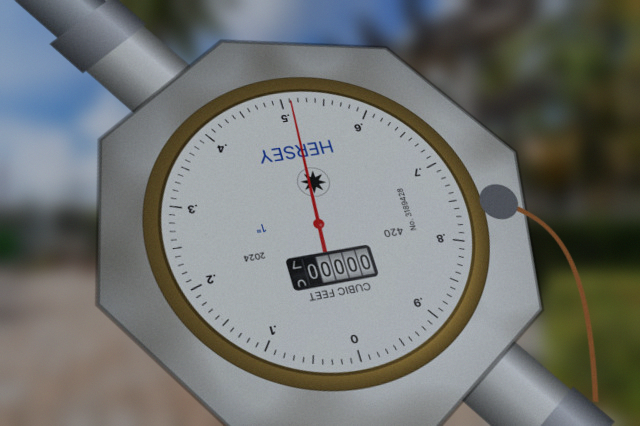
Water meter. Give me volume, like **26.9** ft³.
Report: **6.51** ft³
